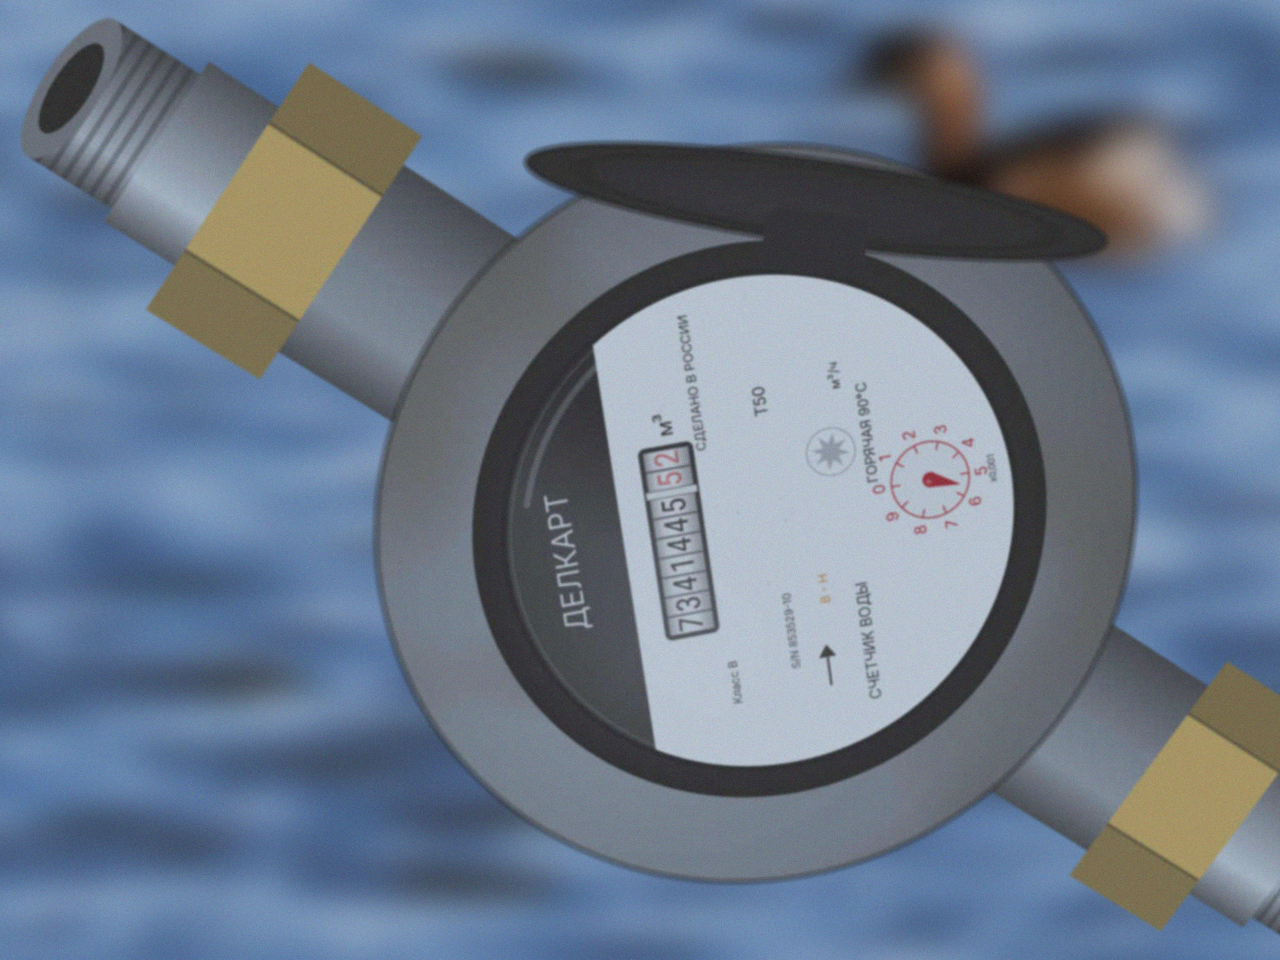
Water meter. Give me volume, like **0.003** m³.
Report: **7341445.525** m³
